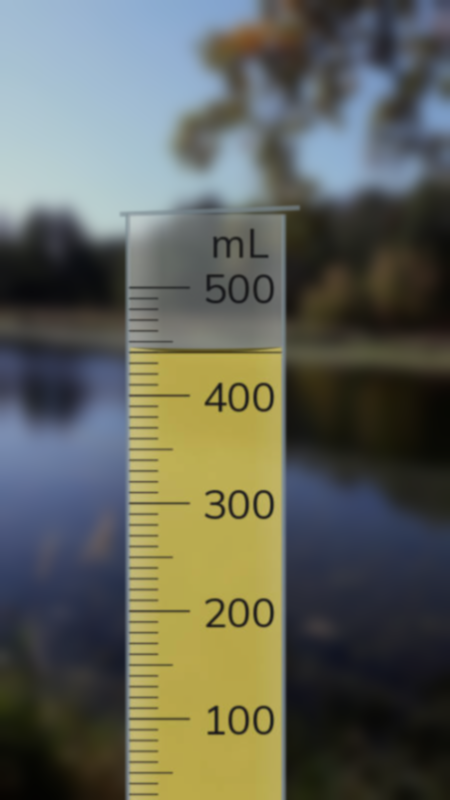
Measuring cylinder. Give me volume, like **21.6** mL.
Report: **440** mL
